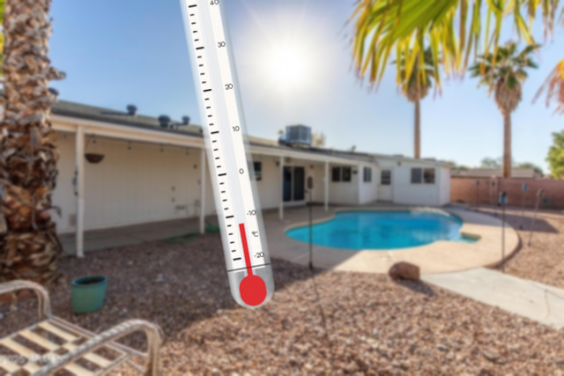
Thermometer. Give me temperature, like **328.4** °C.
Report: **-12** °C
